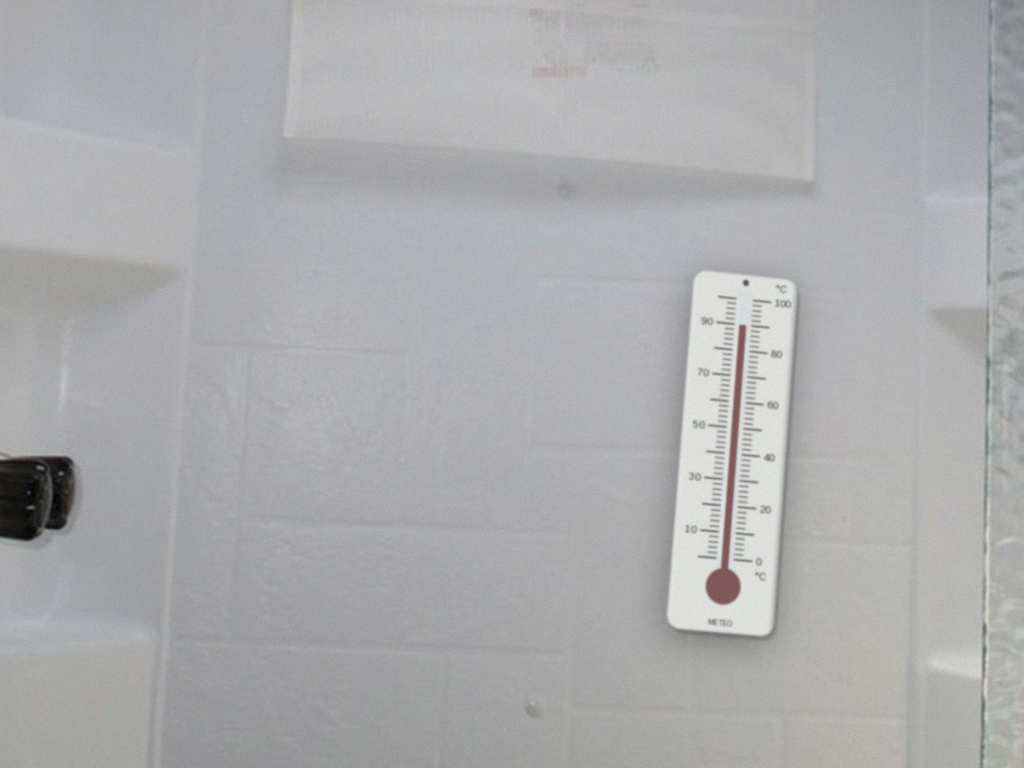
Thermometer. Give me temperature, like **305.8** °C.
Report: **90** °C
